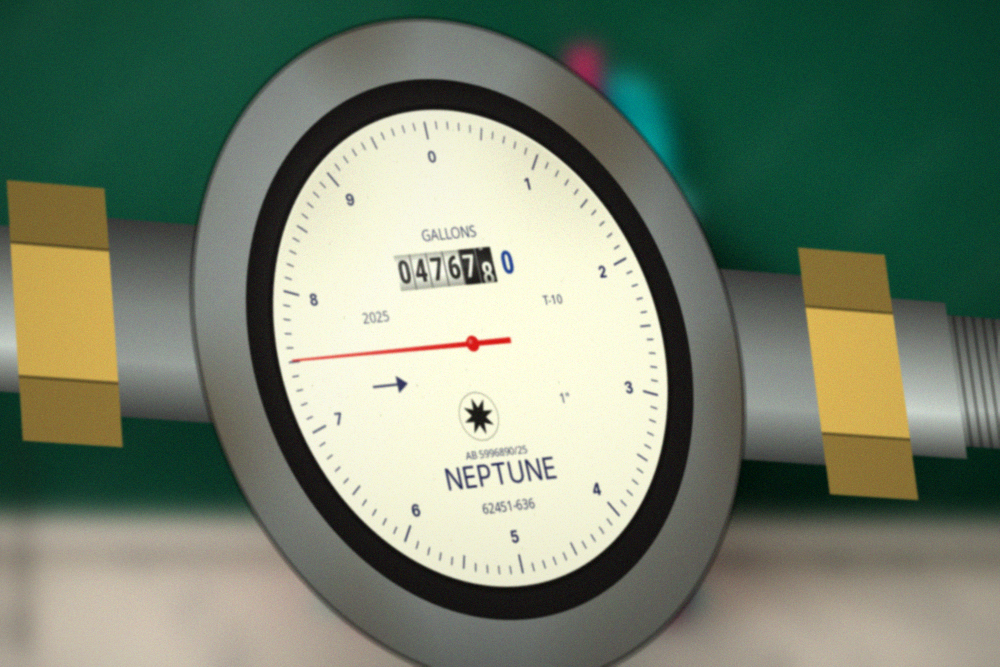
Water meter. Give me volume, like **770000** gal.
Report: **476777.5** gal
